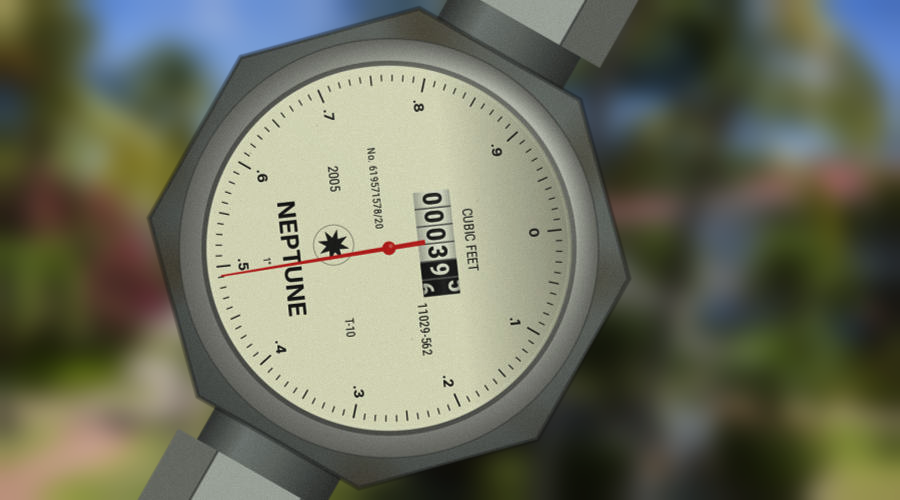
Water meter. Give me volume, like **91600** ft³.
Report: **395.49** ft³
